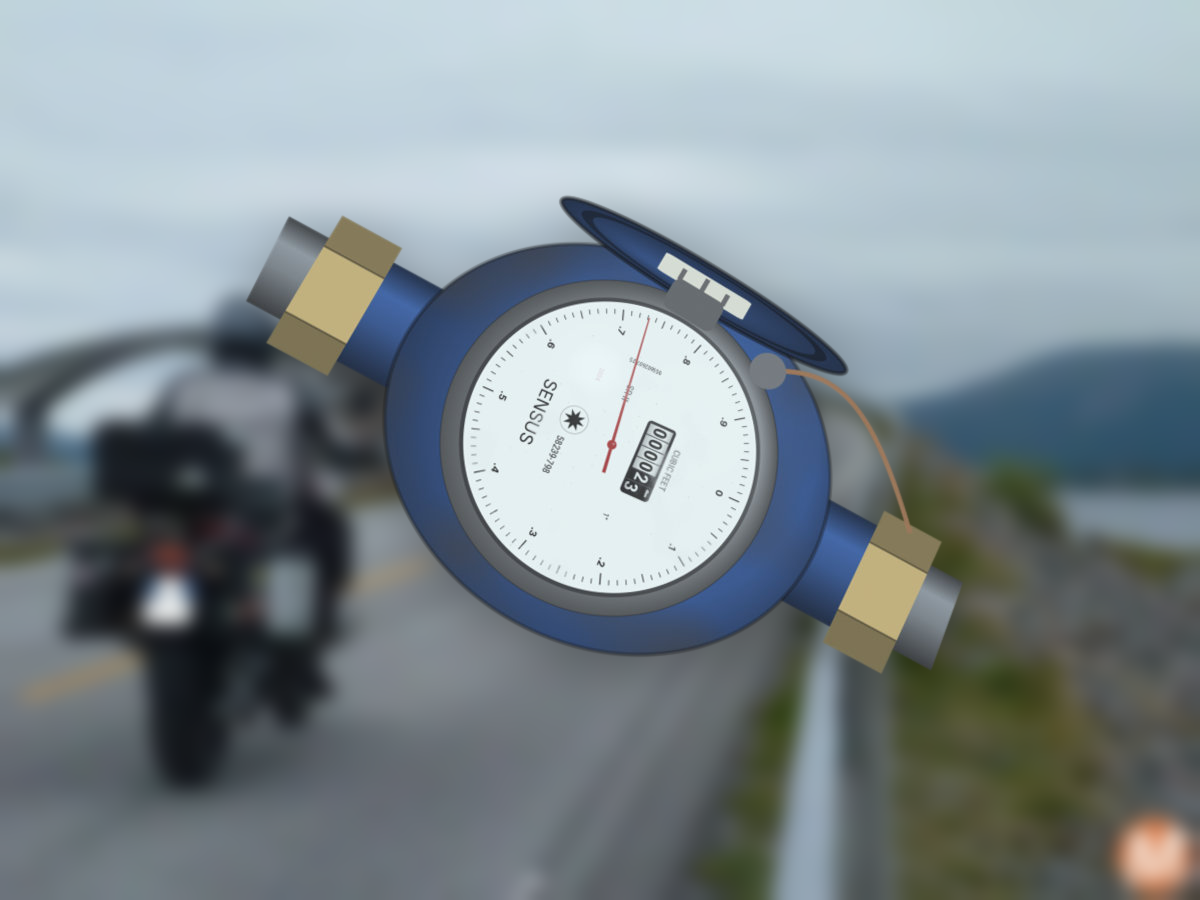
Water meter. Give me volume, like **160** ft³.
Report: **22.73** ft³
